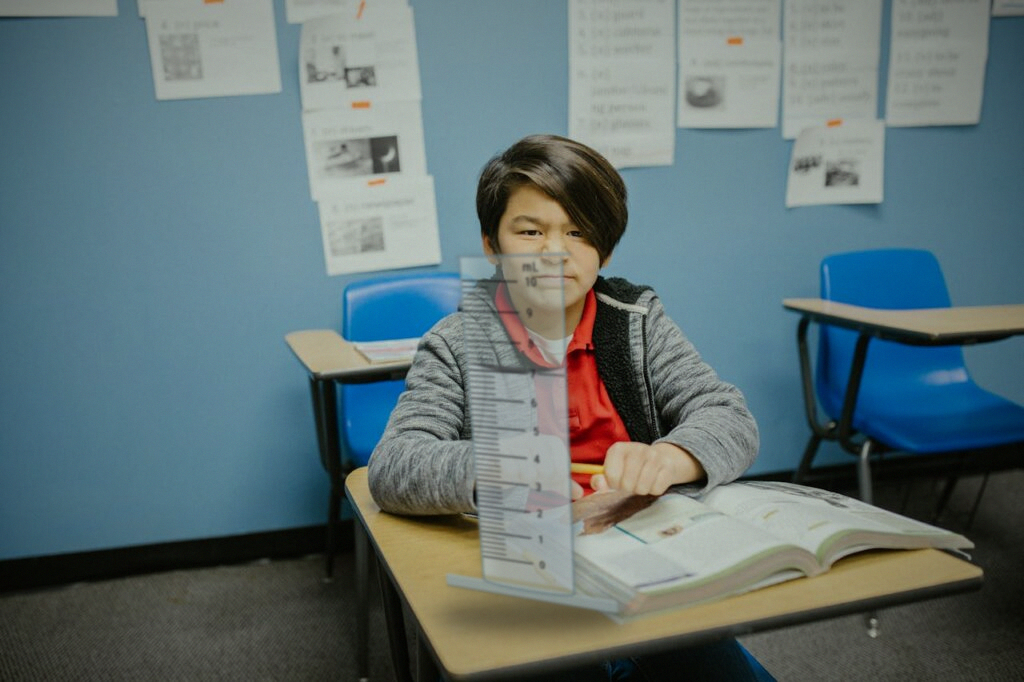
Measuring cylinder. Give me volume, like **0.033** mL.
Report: **7** mL
